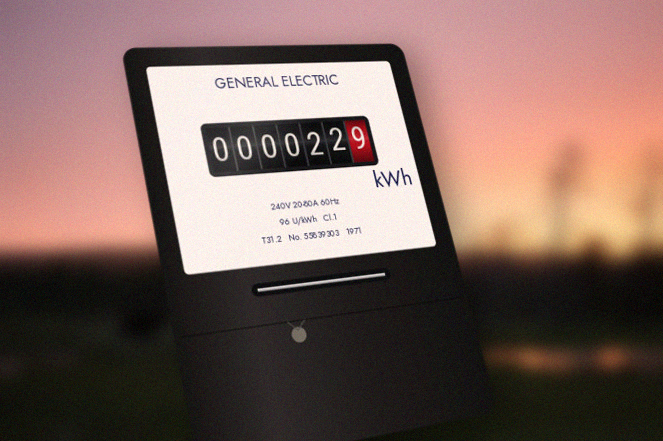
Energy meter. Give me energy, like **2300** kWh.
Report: **22.9** kWh
